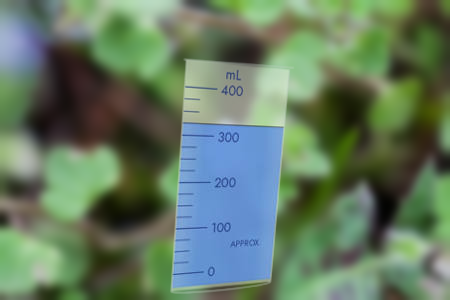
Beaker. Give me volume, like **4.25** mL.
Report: **325** mL
